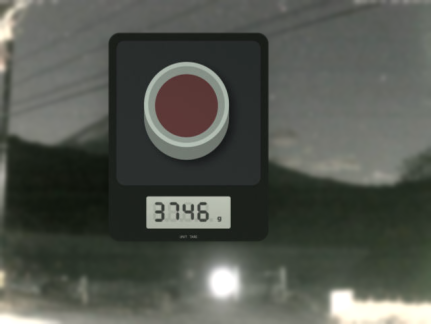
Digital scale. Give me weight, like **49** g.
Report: **3746** g
